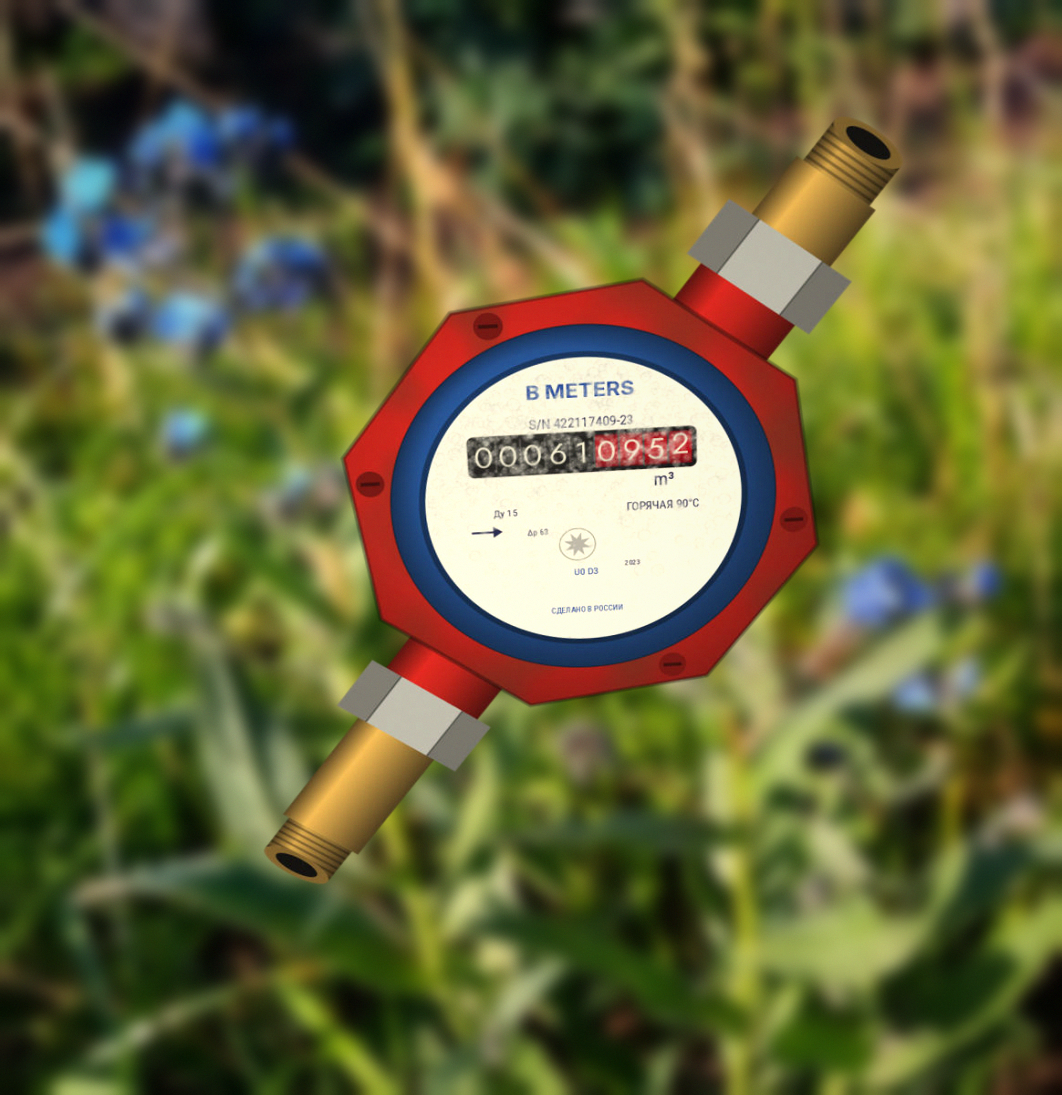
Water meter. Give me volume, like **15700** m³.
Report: **61.0952** m³
